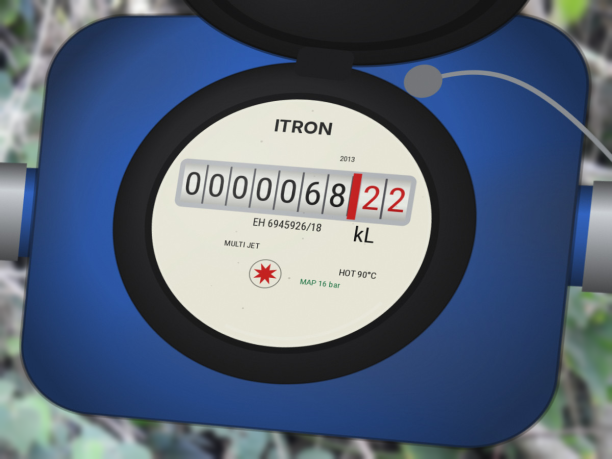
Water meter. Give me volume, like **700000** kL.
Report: **68.22** kL
